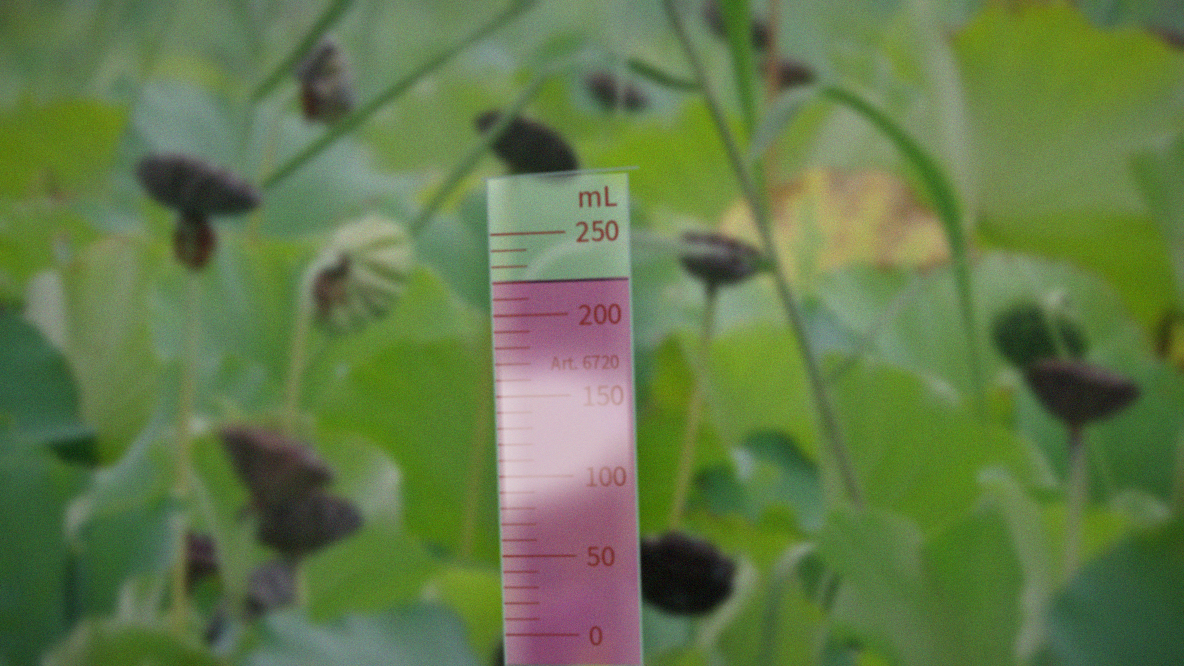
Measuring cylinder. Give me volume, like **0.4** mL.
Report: **220** mL
